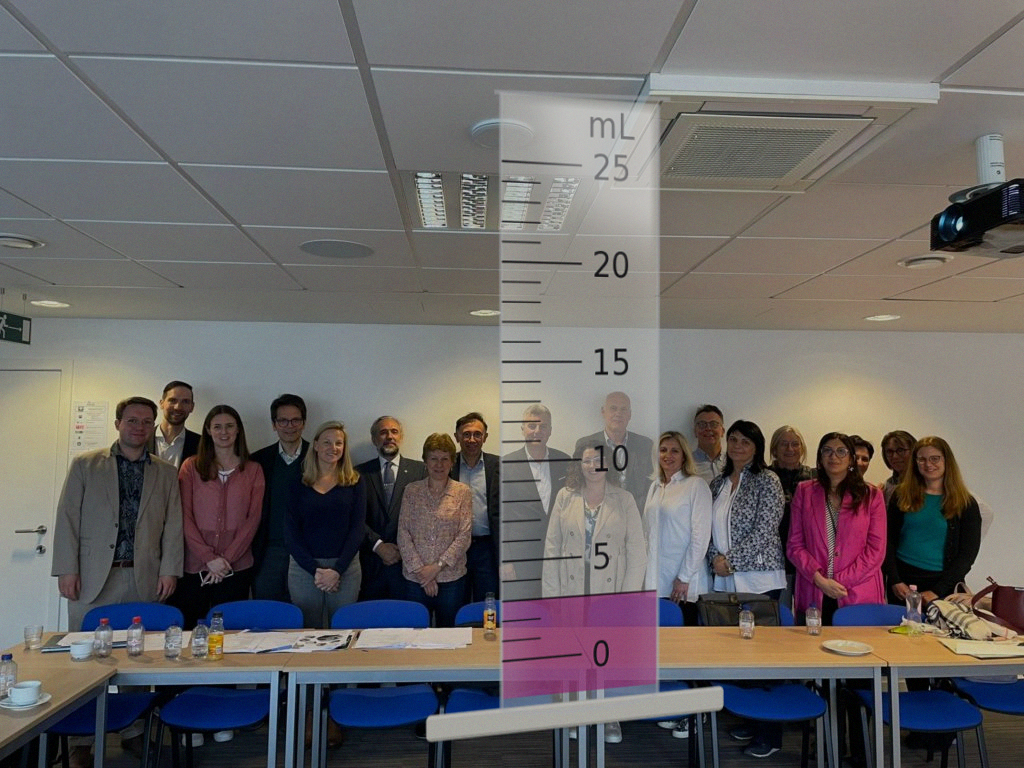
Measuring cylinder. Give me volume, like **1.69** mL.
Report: **3** mL
